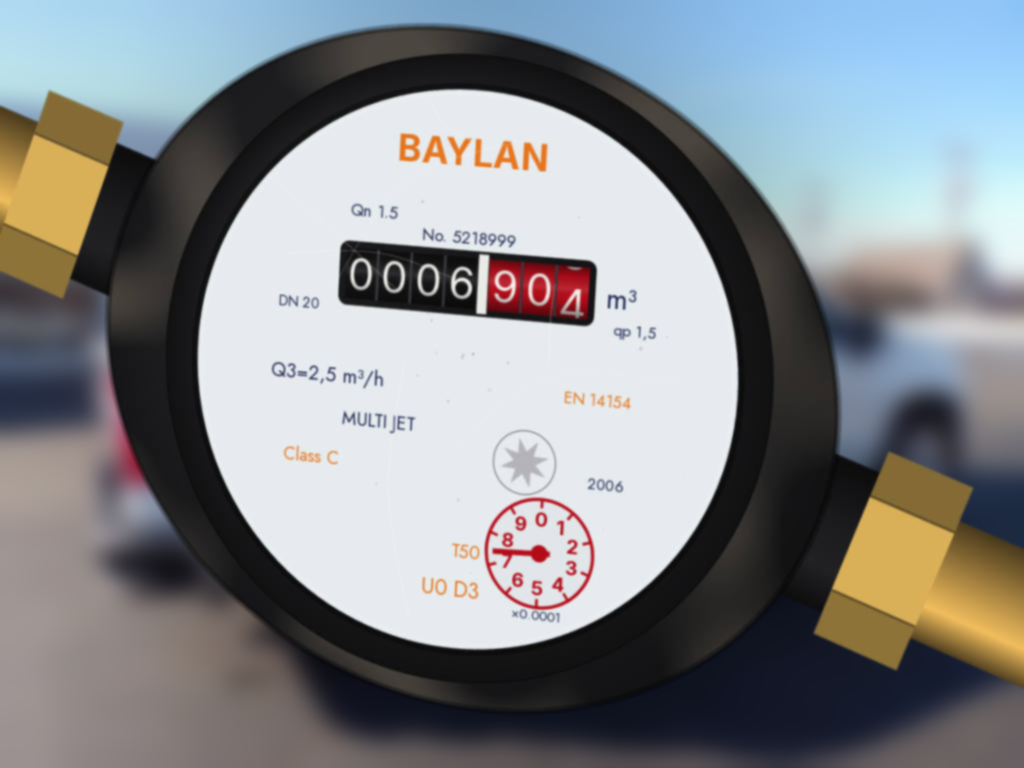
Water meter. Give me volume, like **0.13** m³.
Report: **6.9037** m³
